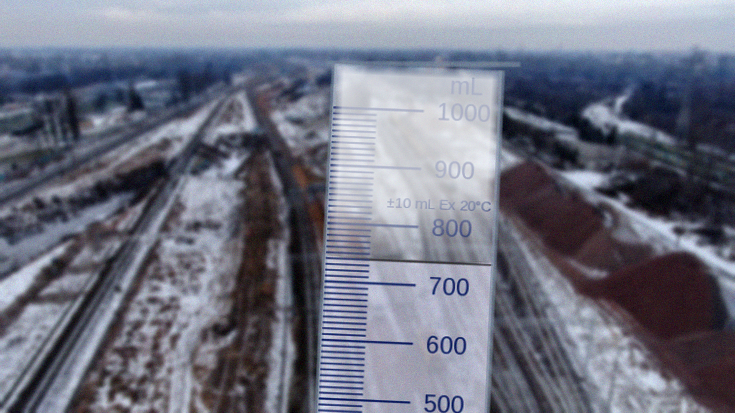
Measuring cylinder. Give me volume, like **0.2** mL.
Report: **740** mL
